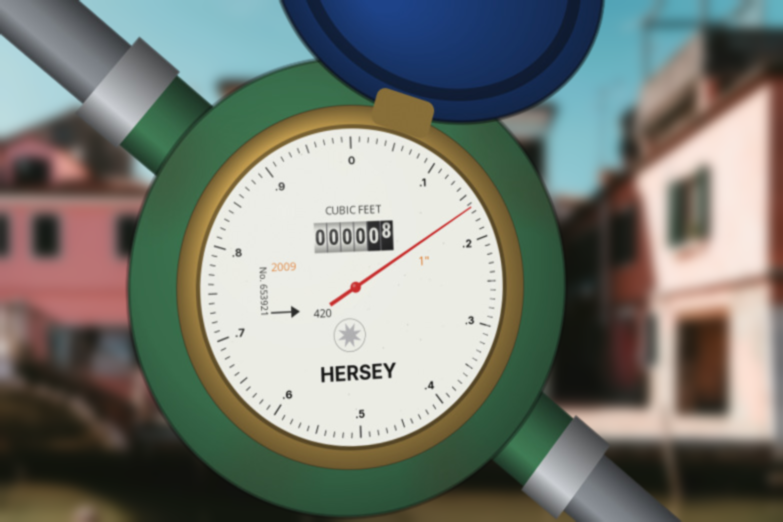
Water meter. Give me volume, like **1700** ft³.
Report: **8.16** ft³
